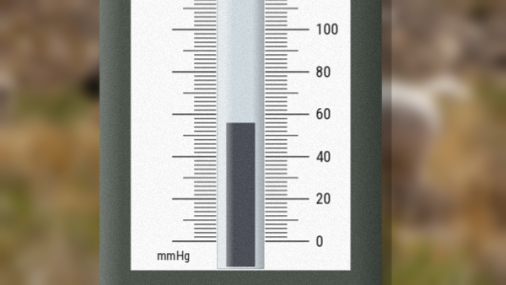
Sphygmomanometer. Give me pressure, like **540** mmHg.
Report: **56** mmHg
